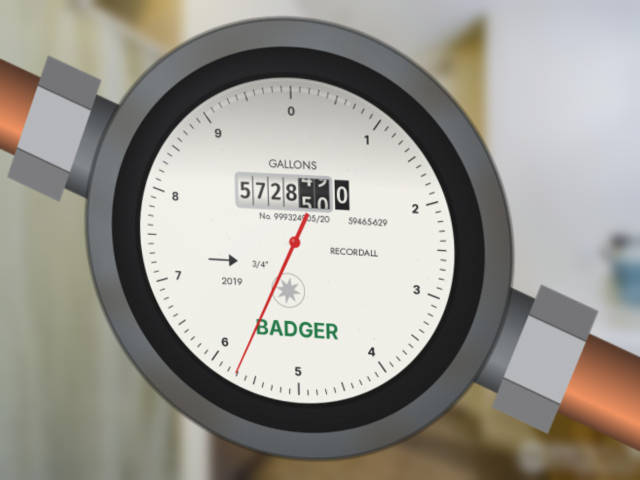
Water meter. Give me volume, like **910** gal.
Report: **5728495.7** gal
